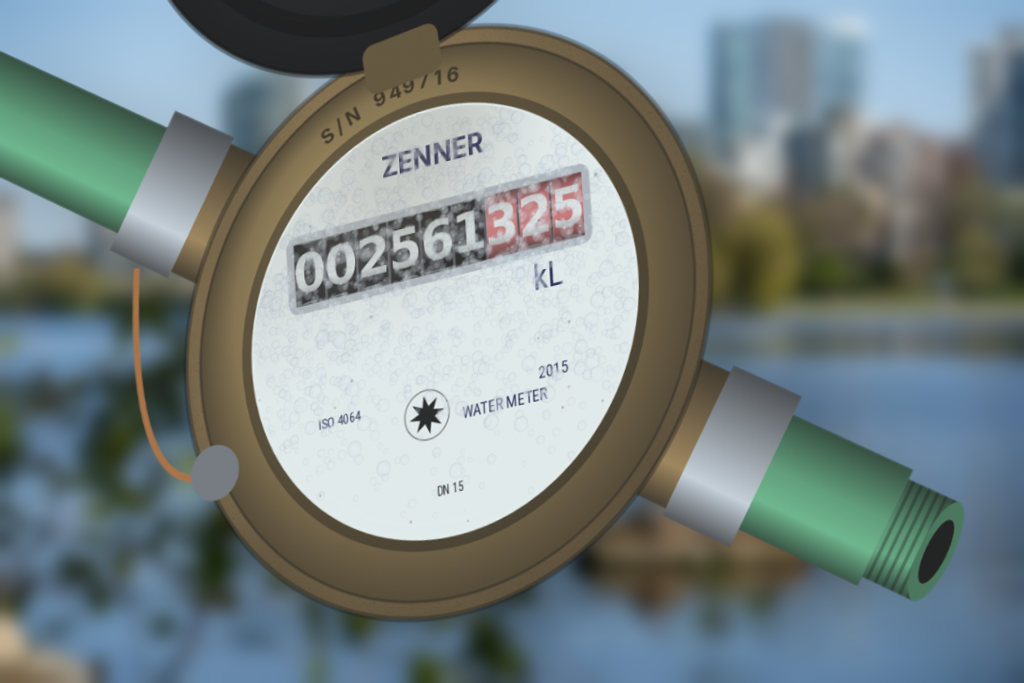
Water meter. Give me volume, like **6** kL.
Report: **2561.325** kL
